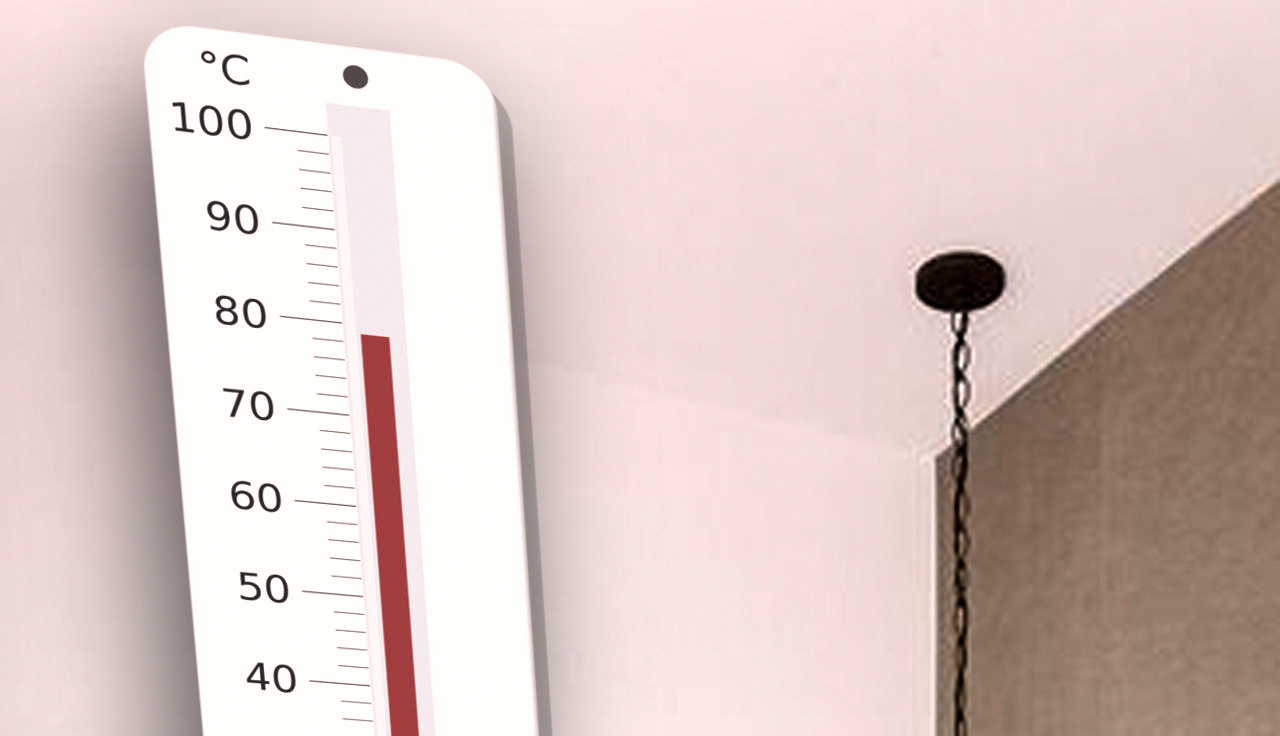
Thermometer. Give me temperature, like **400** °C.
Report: **79** °C
